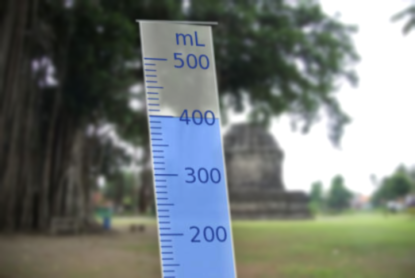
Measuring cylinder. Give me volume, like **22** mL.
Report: **400** mL
